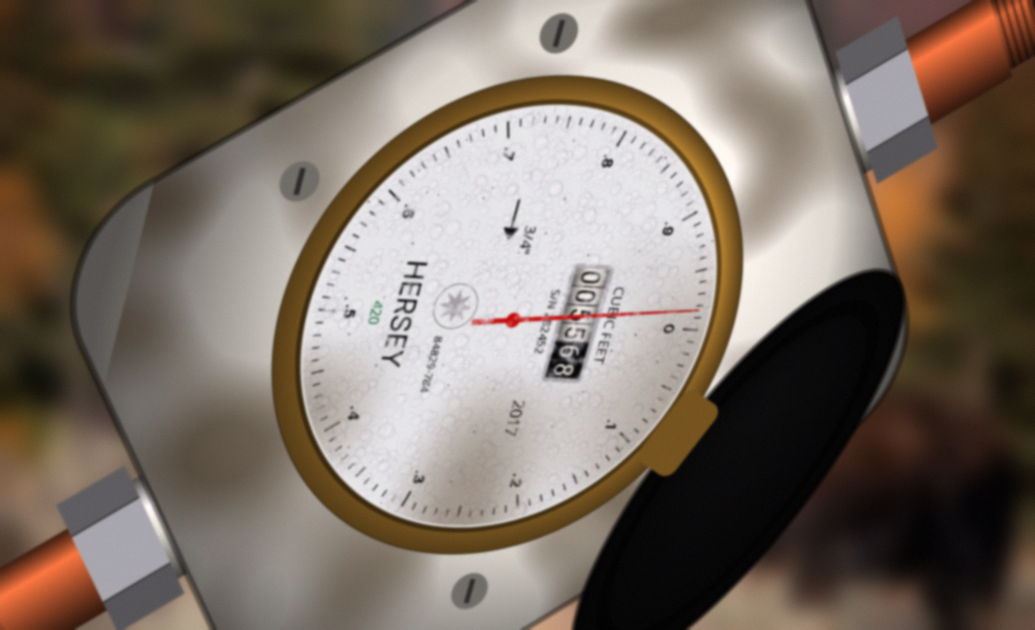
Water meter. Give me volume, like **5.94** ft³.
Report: **5567.98** ft³
